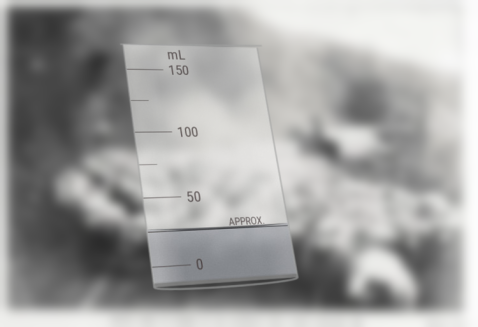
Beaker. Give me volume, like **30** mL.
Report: **25** mL
